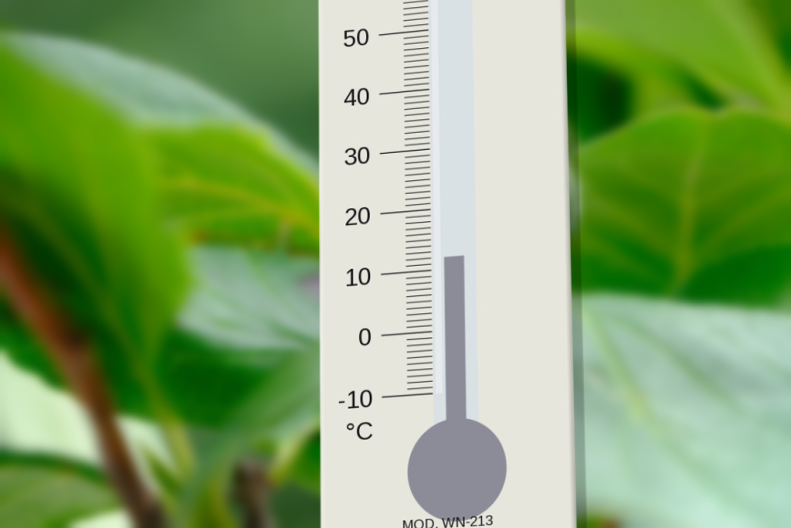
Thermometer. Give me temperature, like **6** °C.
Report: **12** °C
